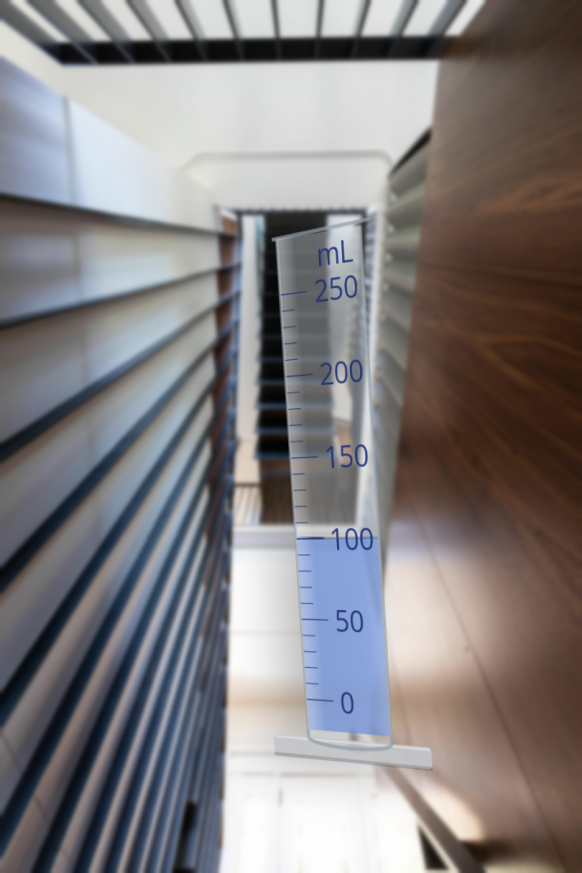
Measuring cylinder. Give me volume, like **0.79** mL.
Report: **100** mL
